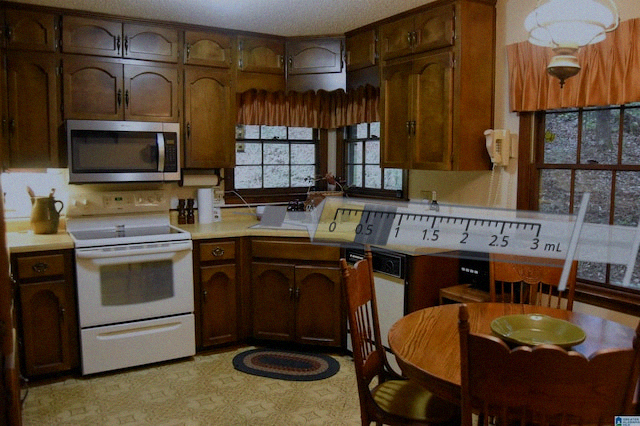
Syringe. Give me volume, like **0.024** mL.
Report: **0.4** mL
